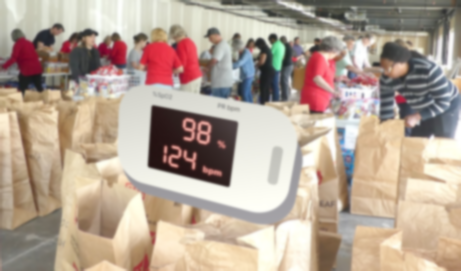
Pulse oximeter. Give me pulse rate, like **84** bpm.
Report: **124** bpm
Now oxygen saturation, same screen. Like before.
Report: **98** %
